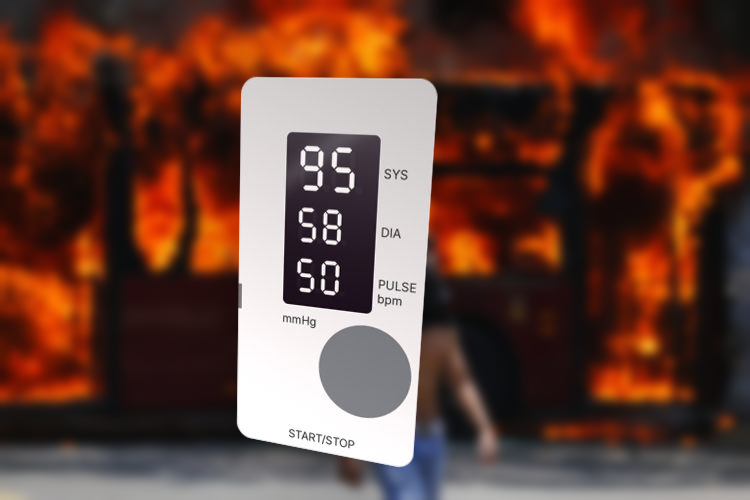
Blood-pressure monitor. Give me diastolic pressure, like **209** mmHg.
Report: **58** mmHg
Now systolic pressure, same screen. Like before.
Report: **95** mmHg
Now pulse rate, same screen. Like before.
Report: **50** bpm
